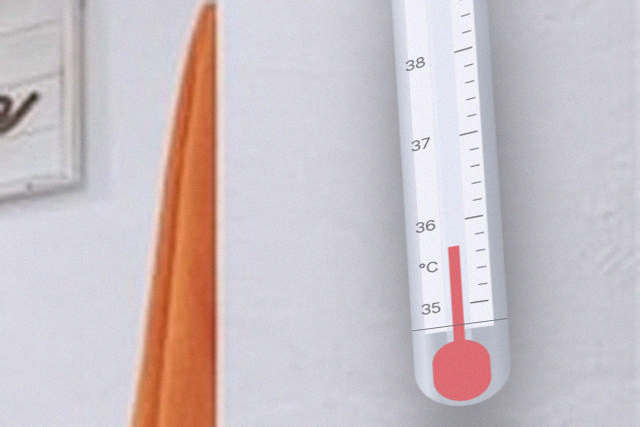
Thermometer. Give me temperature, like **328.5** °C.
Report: **35.7** °C
